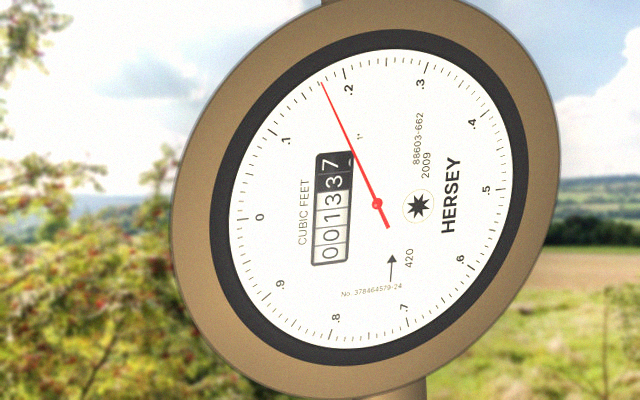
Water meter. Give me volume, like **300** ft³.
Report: **1337.17** ft³
